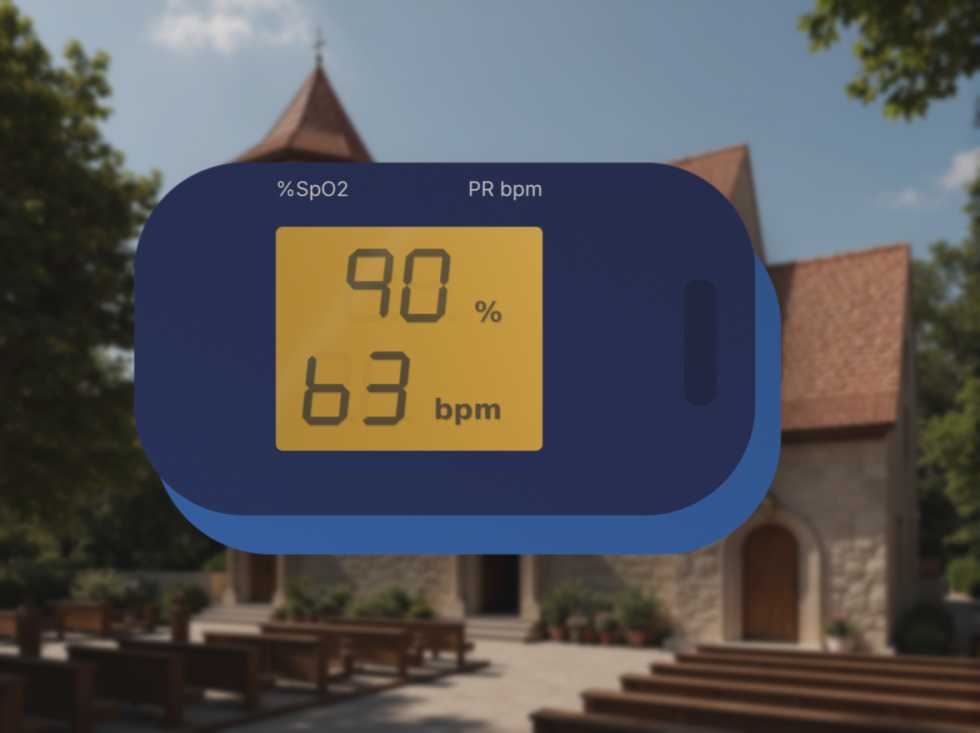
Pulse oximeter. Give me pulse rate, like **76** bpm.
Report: **63** bpm
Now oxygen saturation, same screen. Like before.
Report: **90** %
